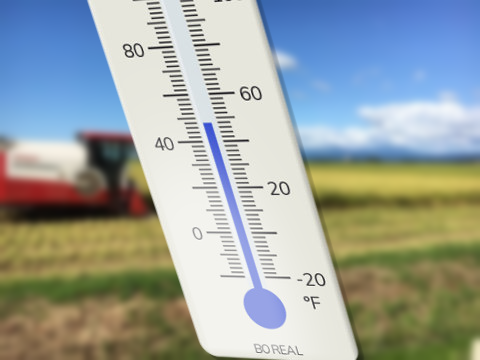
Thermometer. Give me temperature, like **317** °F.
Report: **48** °F
